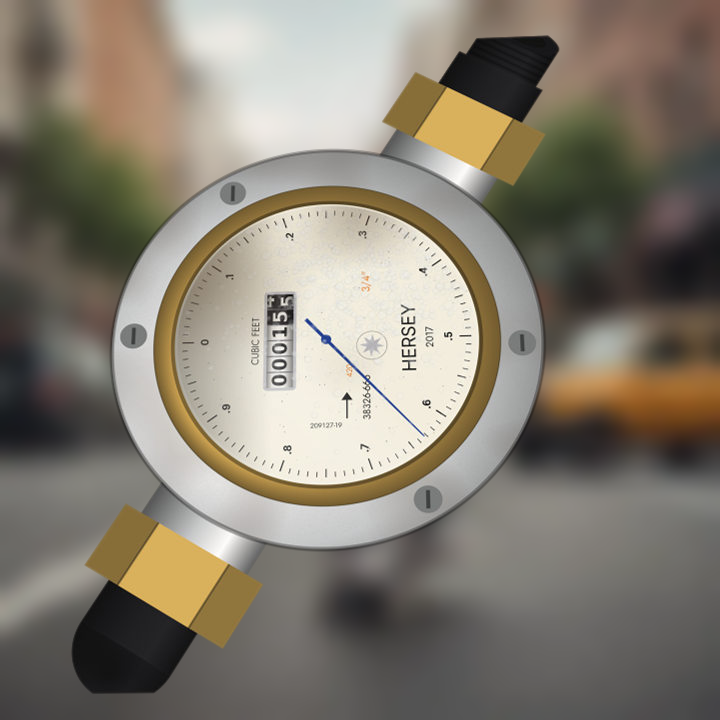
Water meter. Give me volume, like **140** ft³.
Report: **154.63** ft³
